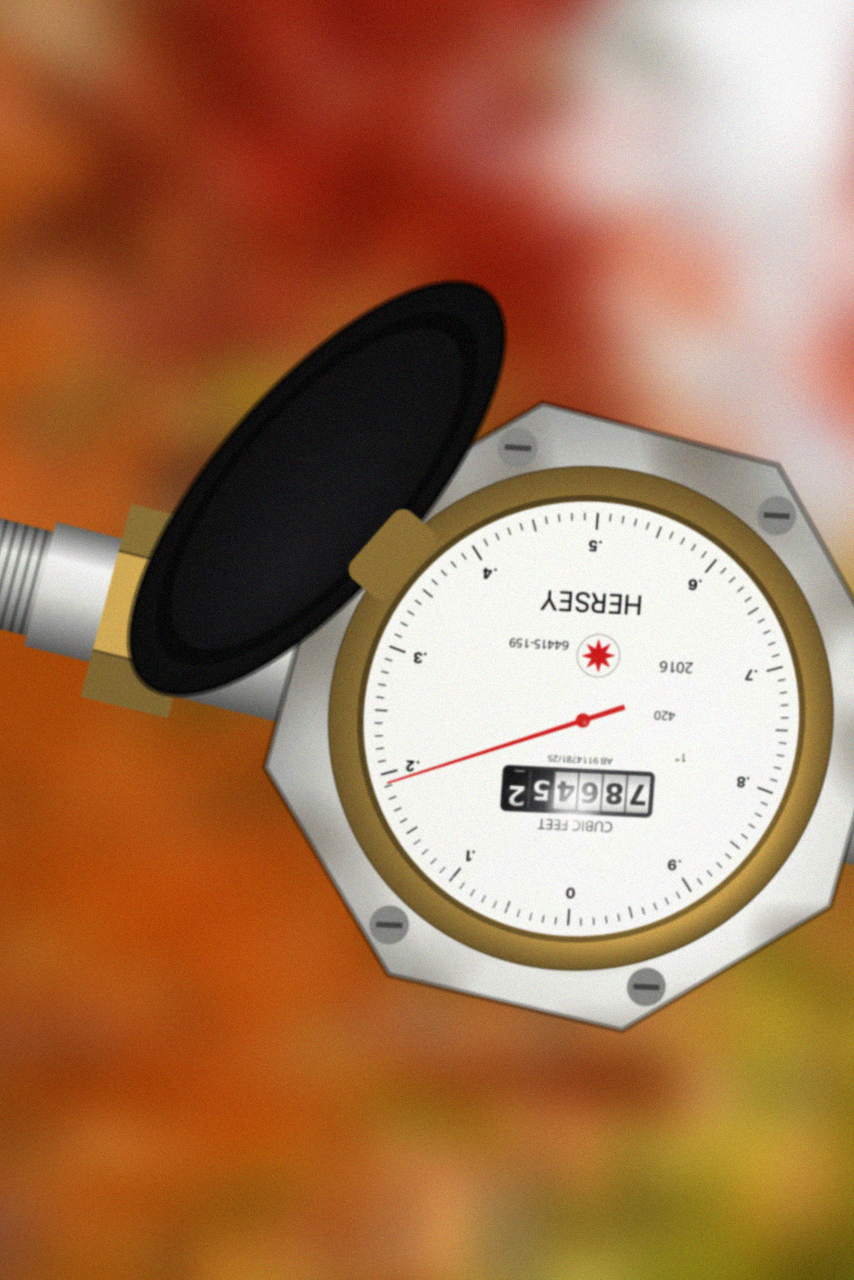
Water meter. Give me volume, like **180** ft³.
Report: **786452.19** ft³
